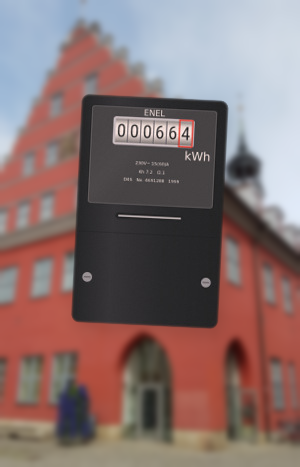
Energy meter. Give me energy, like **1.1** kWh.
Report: **66.4** kWh
